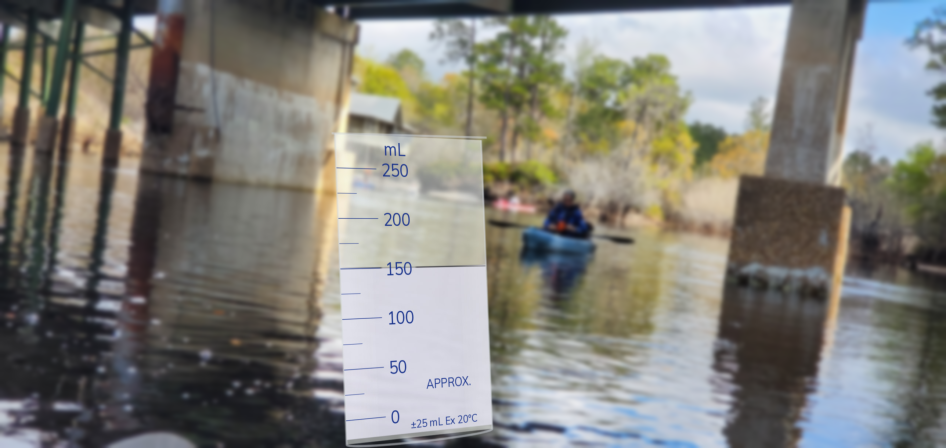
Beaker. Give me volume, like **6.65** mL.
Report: **150** mL
